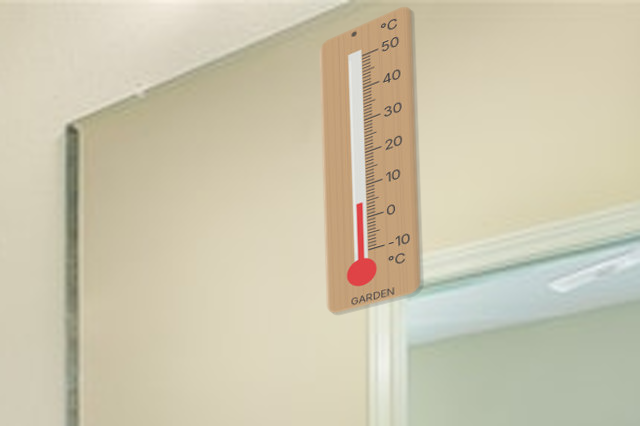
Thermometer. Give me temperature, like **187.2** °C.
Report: **5** °C
